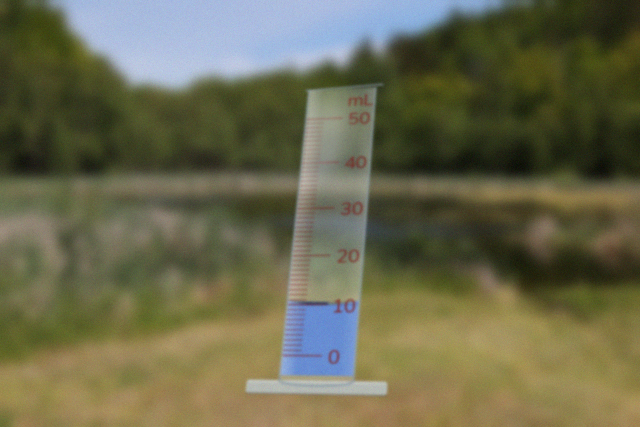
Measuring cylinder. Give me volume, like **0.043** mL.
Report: **10** mL
